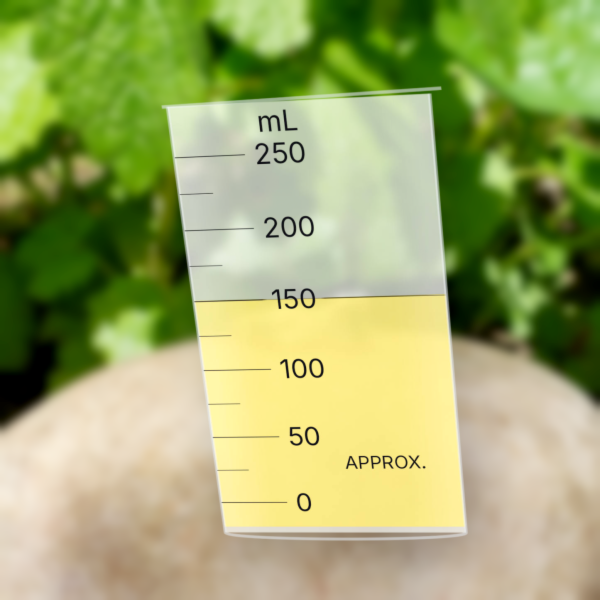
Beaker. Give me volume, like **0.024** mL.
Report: **150** mL
